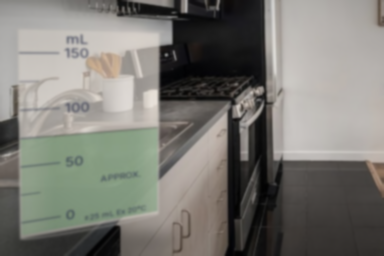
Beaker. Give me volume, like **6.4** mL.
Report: **75** mL
